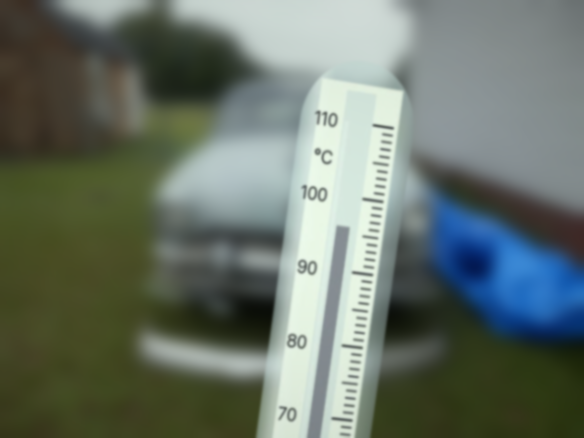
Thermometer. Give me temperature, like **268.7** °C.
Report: **96** °C
